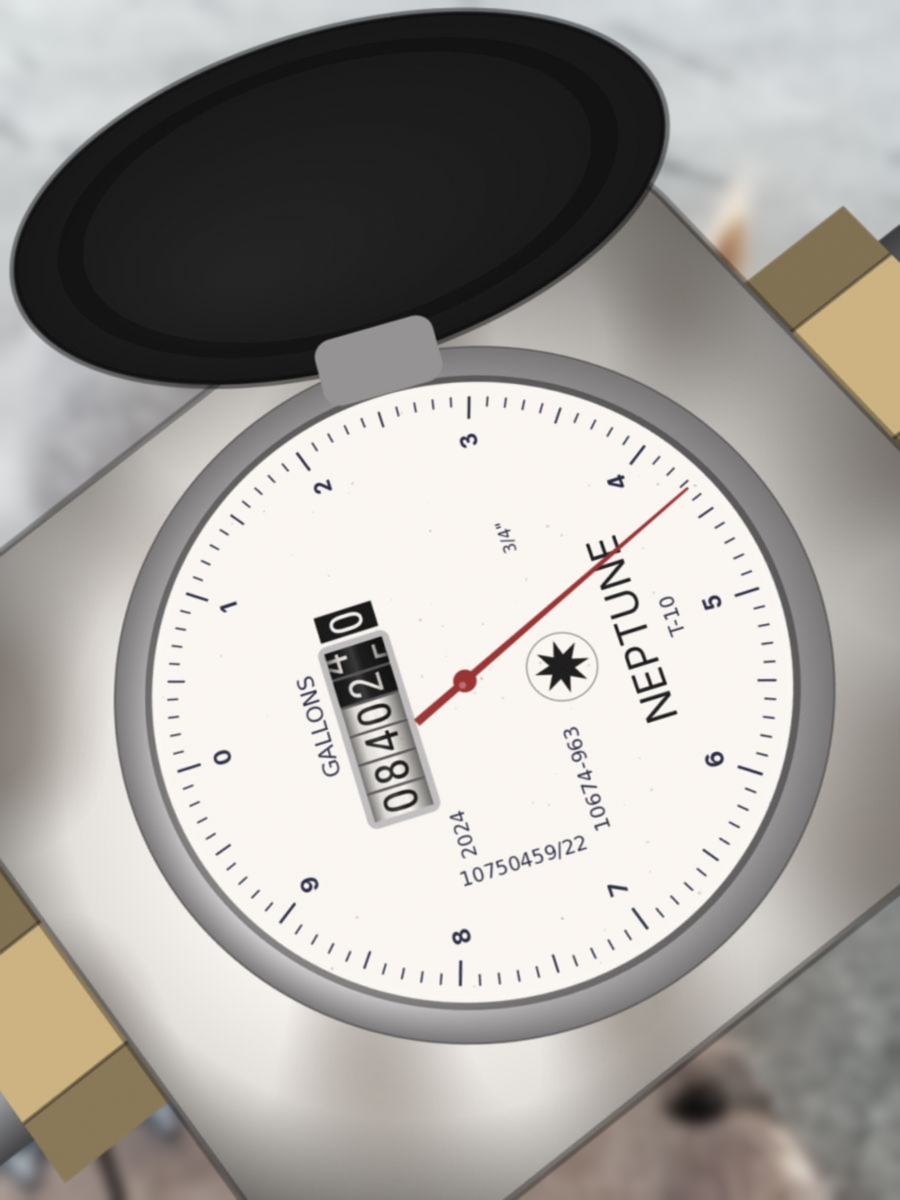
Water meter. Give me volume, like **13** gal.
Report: **840244.3** gal
